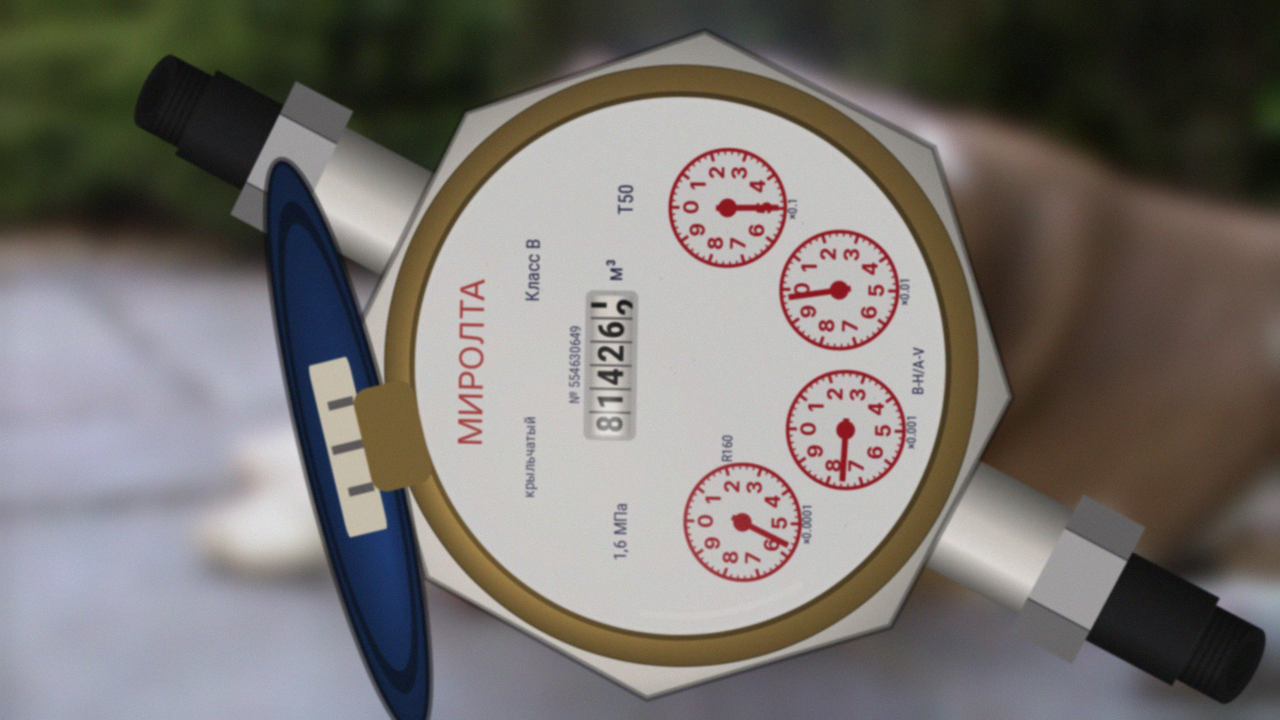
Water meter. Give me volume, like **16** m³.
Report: **814261.4975** m³
